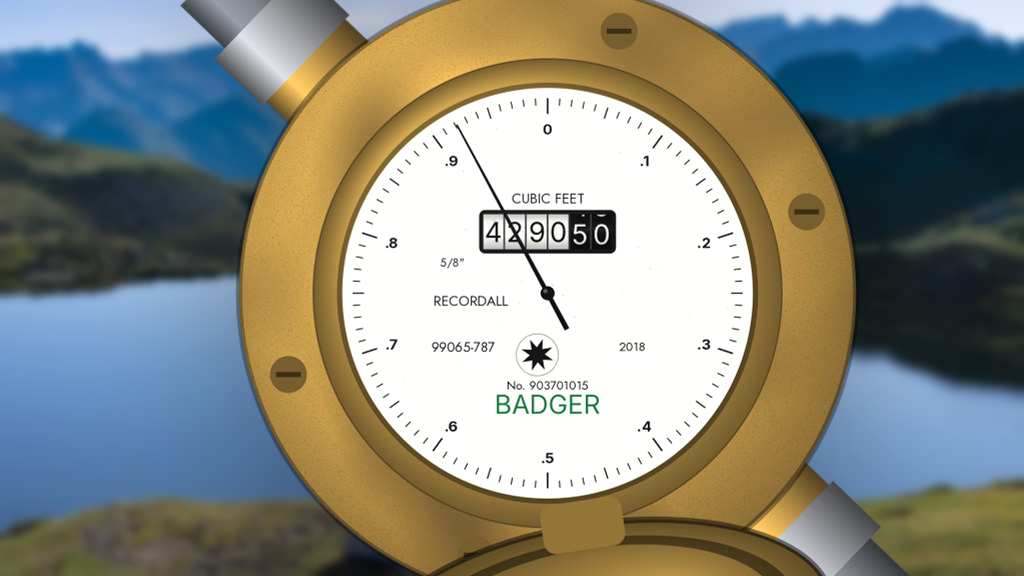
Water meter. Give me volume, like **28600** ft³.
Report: **429049.92** ft³
